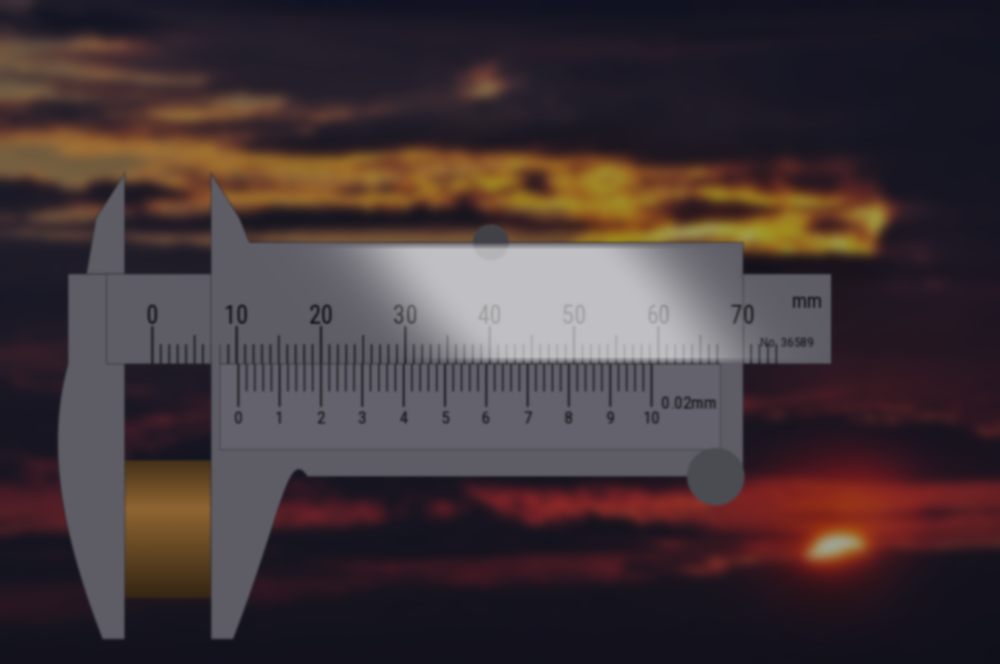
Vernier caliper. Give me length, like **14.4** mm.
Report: **10.2** mm
